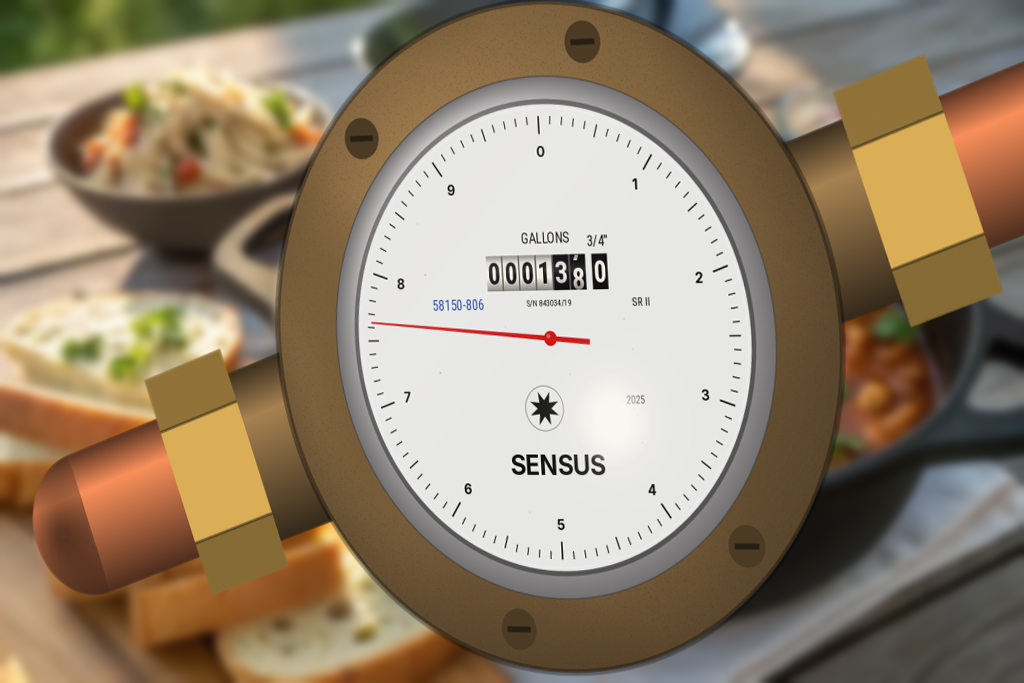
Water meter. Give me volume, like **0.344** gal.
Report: **1377.6** gal
